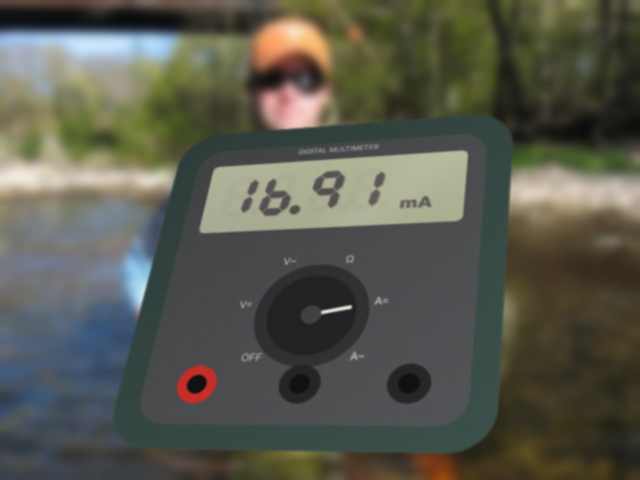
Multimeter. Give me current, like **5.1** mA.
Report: **16.91** mA
